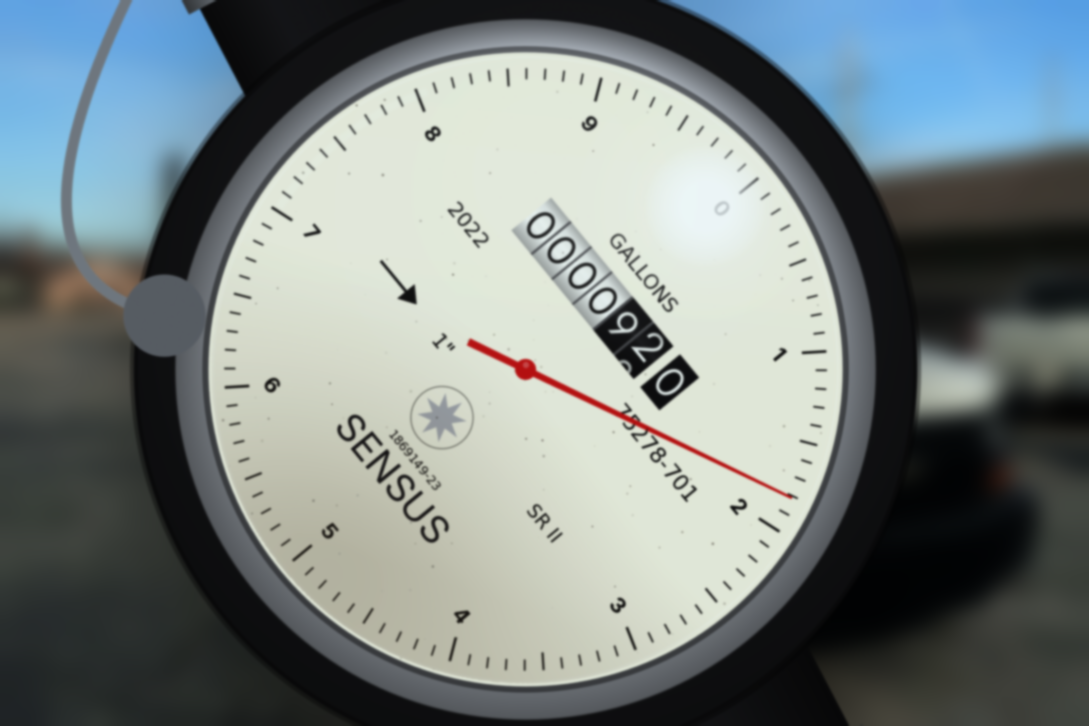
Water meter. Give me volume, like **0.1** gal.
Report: **921.8** gal
